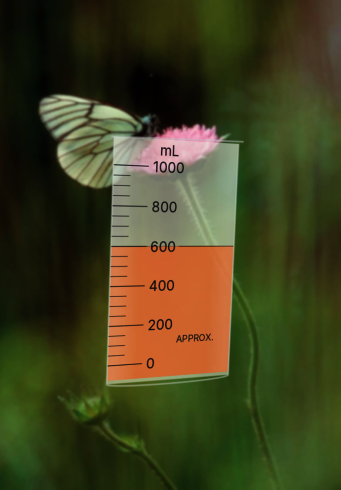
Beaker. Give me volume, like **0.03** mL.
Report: **600** mL
